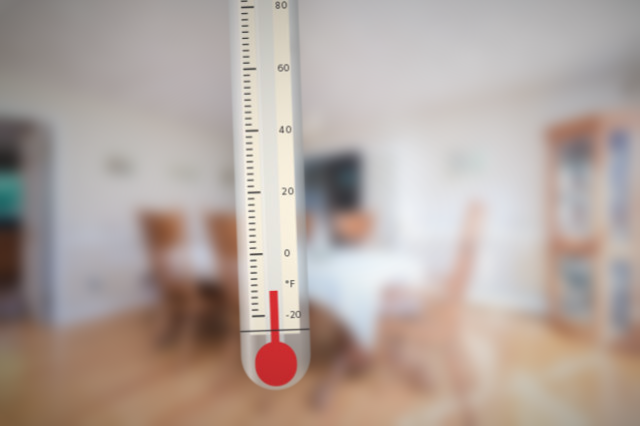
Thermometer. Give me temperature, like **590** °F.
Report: **-12** °F
